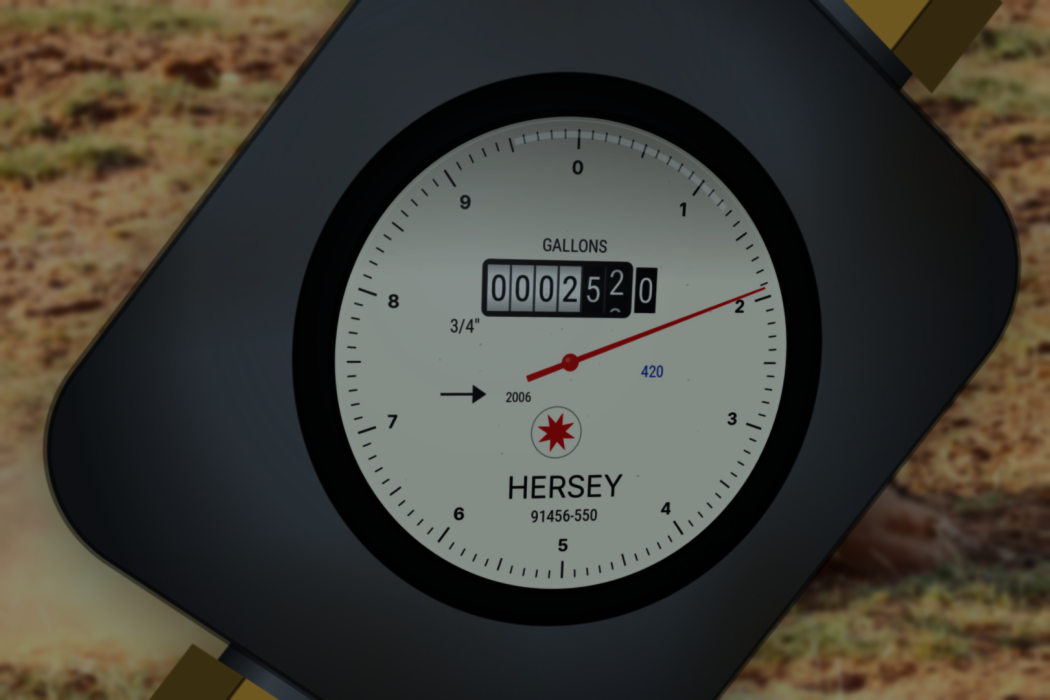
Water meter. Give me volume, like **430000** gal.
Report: **2521.9** gal
